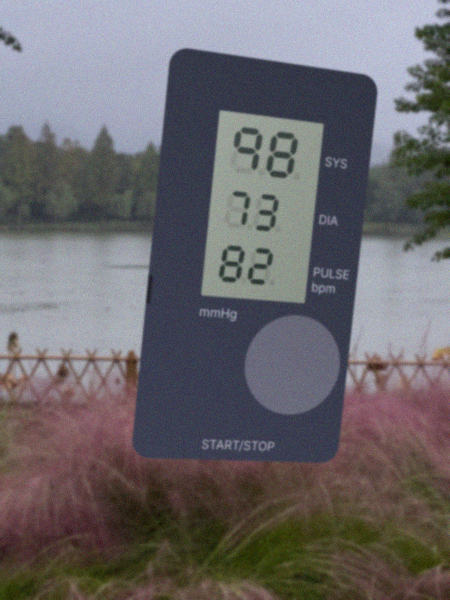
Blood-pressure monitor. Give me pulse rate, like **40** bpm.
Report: **82** bpm
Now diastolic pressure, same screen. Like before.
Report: **73** mmHg
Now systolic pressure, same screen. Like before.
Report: **98** mmHg
